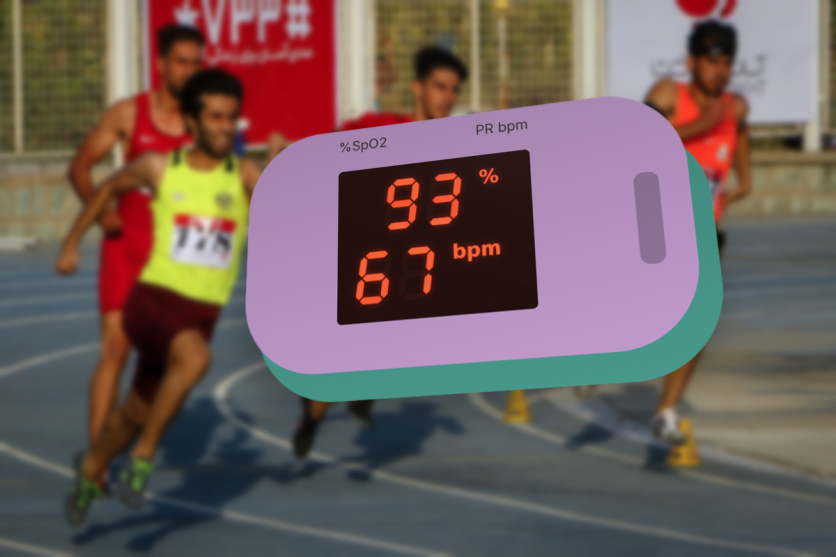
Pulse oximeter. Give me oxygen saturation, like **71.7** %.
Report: **93** %
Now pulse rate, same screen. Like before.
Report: **67** bpm
